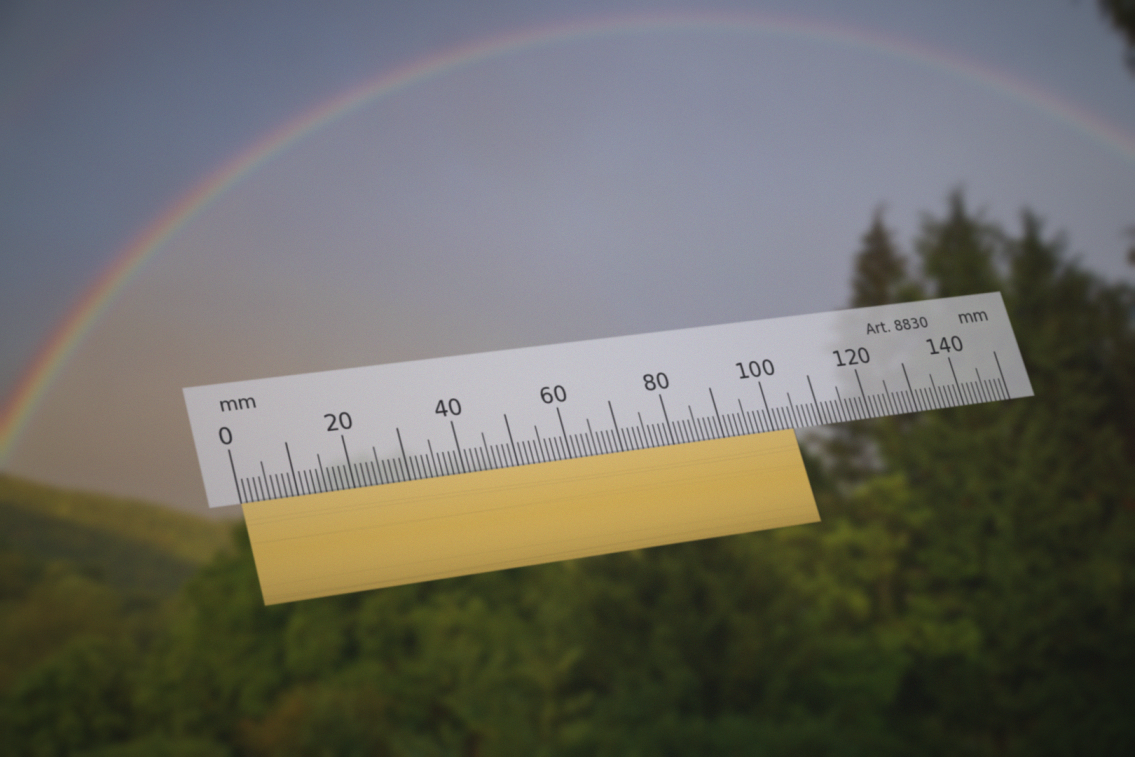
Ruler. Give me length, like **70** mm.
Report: **104** mm
